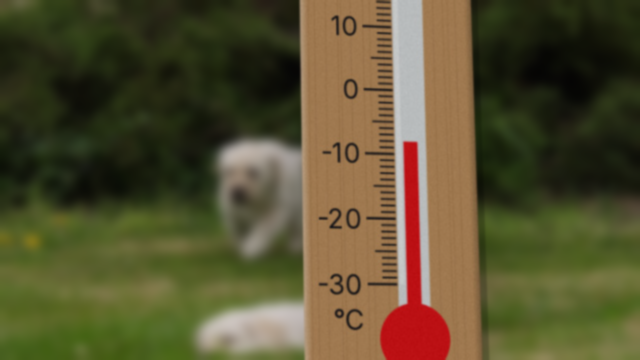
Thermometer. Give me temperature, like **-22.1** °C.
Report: **-8** °C
